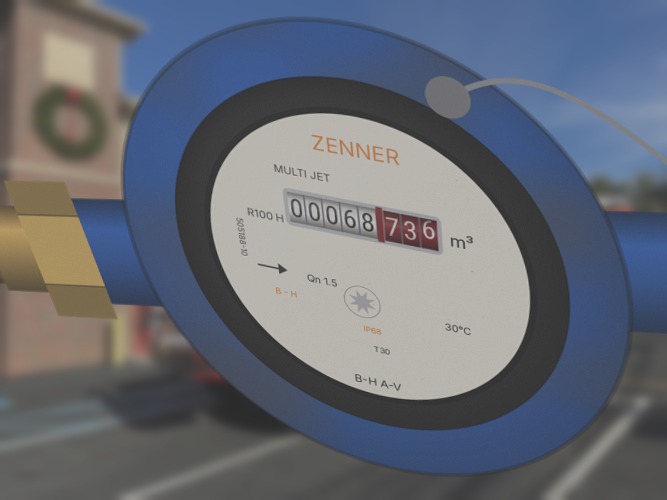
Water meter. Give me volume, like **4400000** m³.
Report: **68.736** m³
